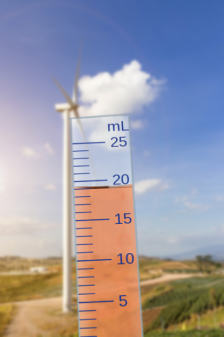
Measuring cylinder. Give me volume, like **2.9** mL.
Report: **19** mL
